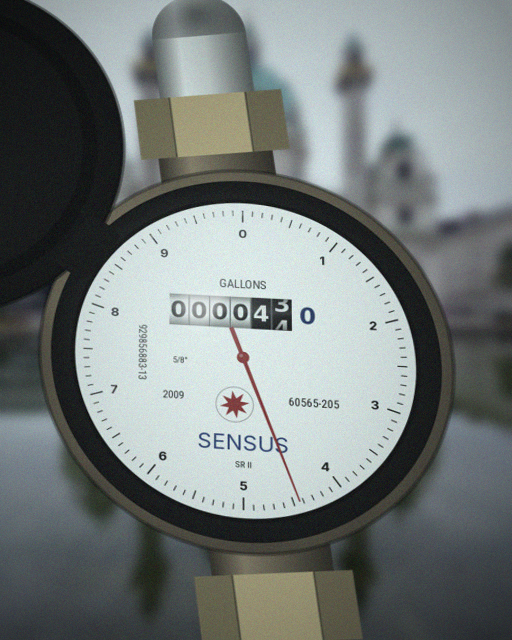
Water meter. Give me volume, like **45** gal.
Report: **434.4** gal
